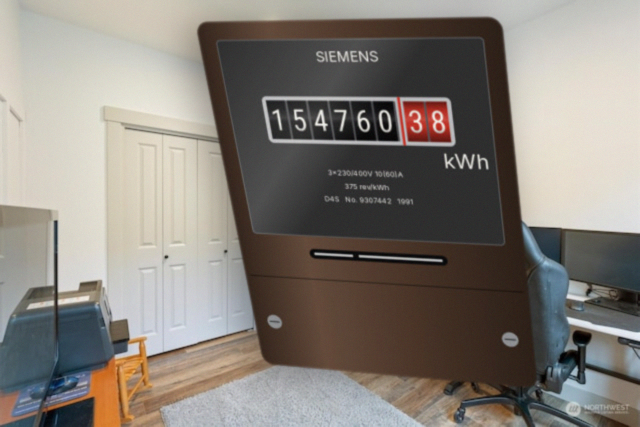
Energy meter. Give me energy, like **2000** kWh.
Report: **154760.38** kWh
